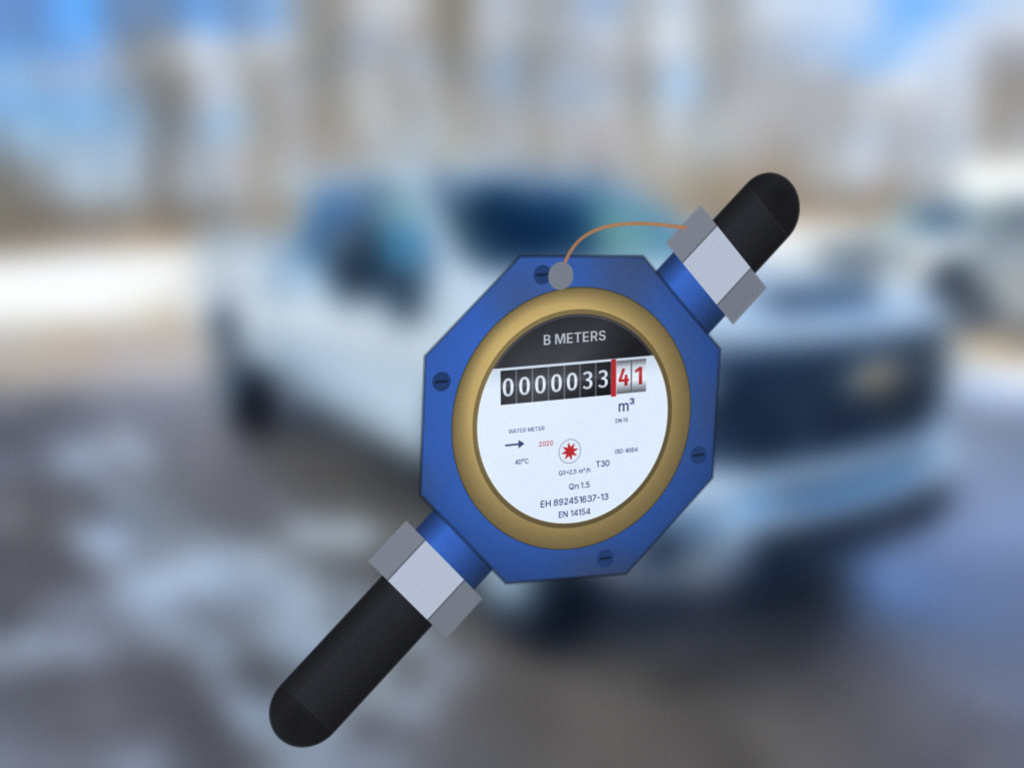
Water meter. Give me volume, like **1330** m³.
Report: **33.41** m³
